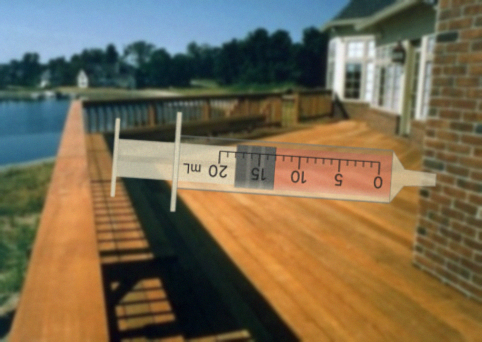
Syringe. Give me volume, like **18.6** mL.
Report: **13** mL
